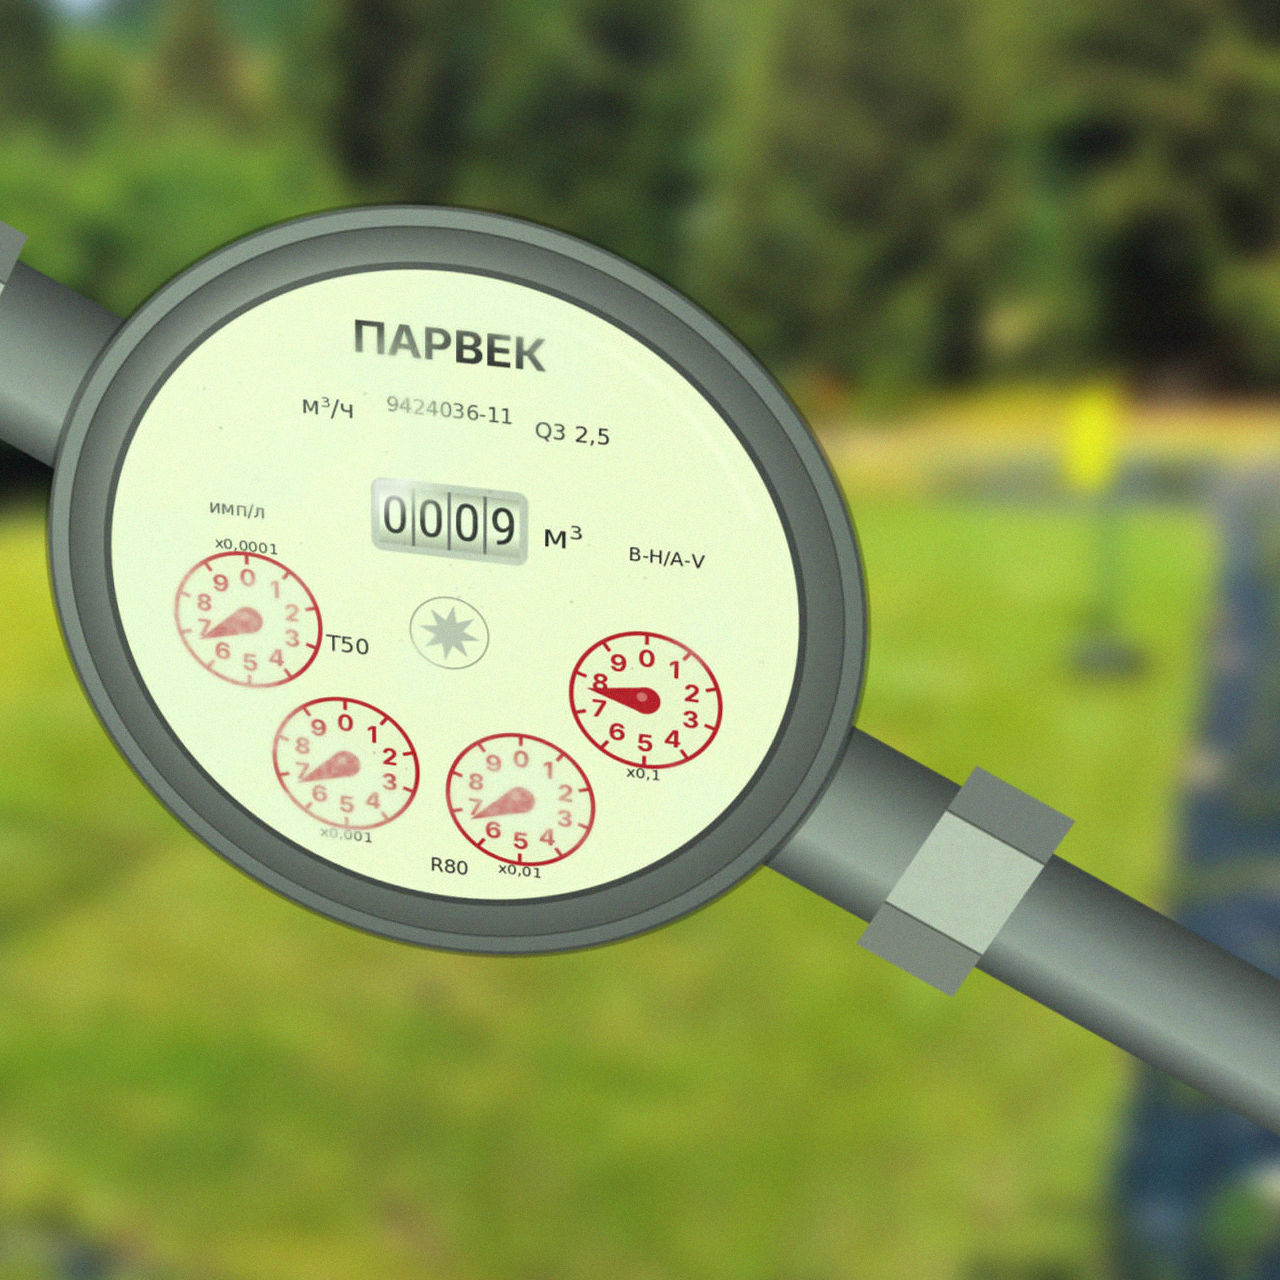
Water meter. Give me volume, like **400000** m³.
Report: **9.7666** m³
